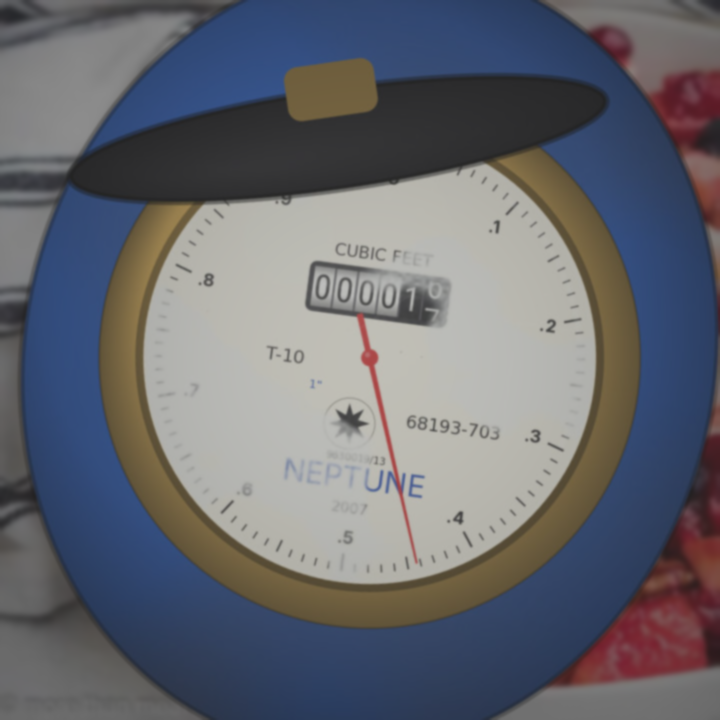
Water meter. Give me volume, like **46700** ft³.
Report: **16.44** ft³
